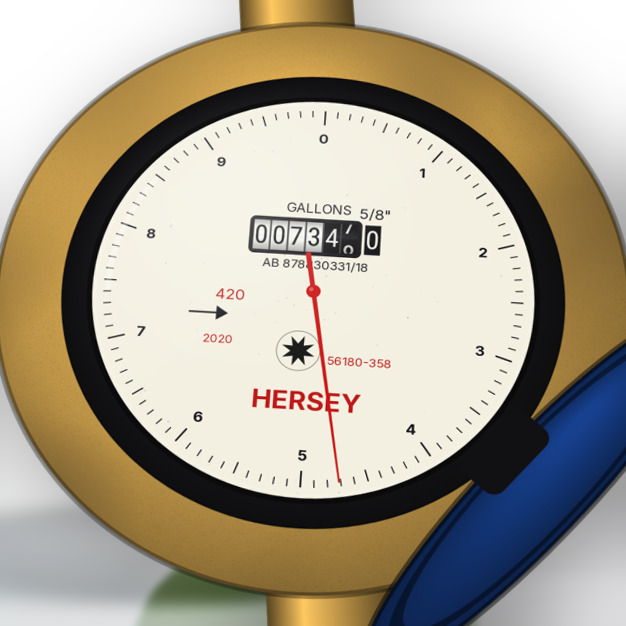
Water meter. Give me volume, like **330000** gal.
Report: **73474.7** gal
